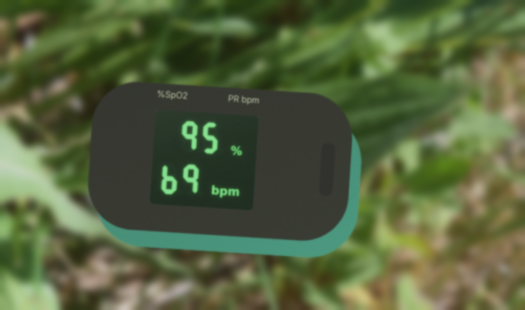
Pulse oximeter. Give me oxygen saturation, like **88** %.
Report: **95** %
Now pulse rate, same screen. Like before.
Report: **69** bpm
